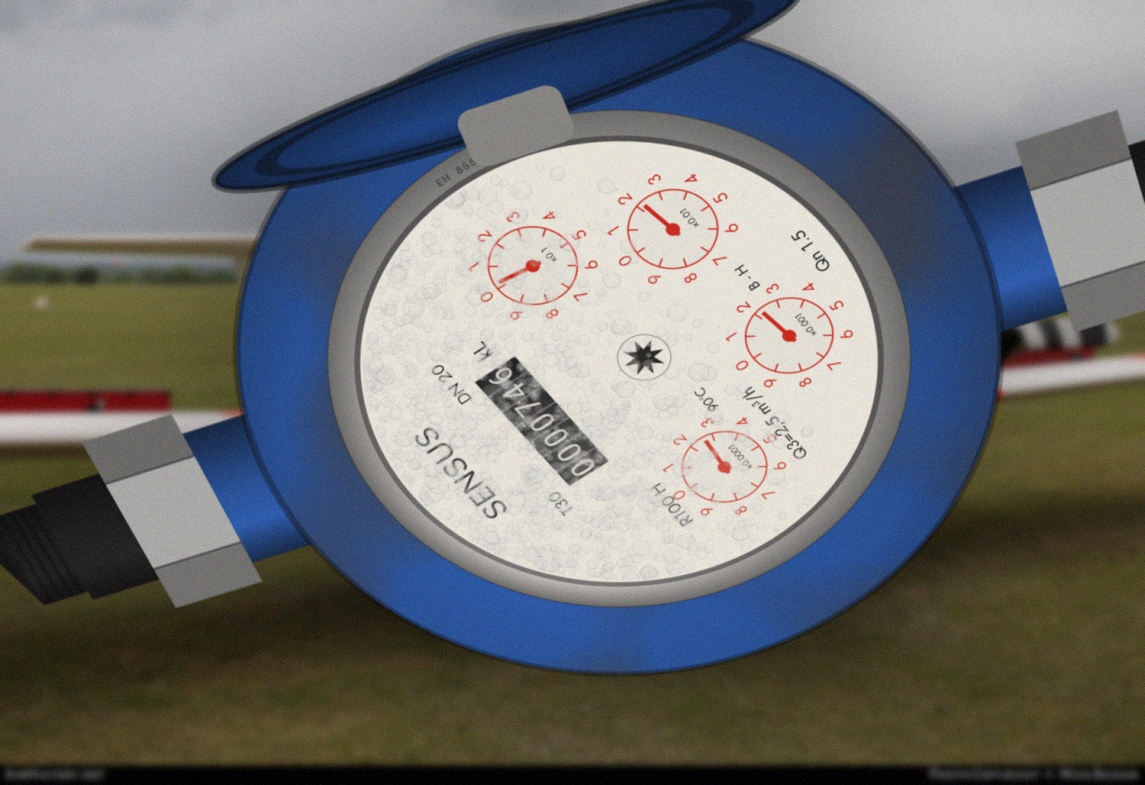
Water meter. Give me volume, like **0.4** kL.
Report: **746.0222** kL
